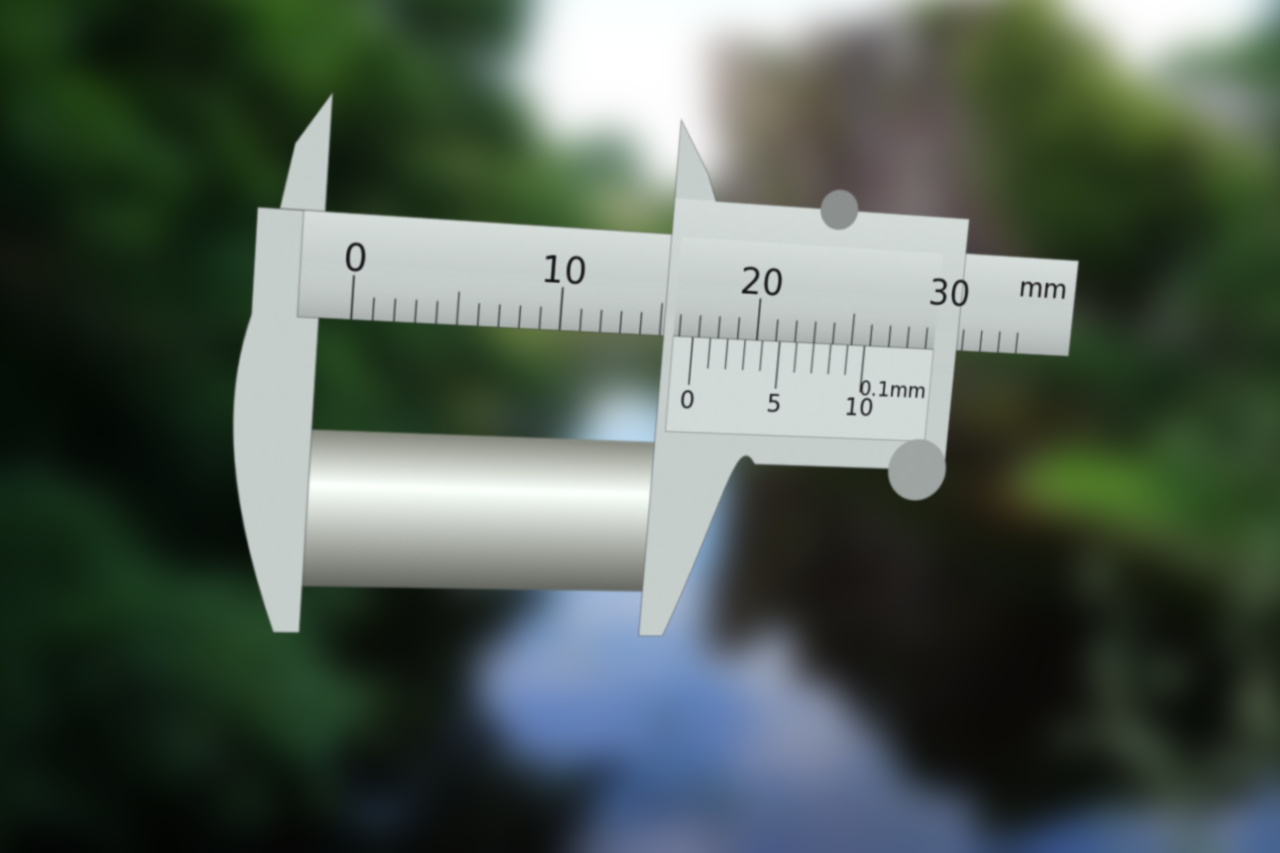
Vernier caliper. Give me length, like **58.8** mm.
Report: **16.7** mm
